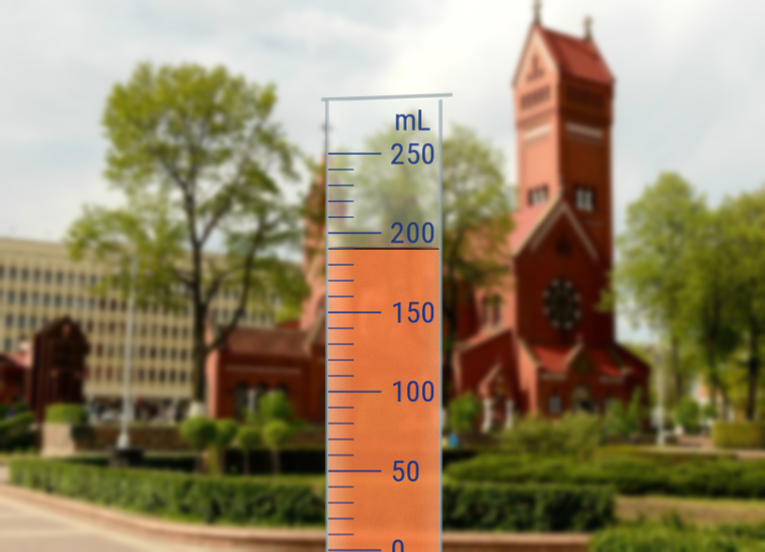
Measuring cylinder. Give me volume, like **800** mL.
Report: **190** mL
